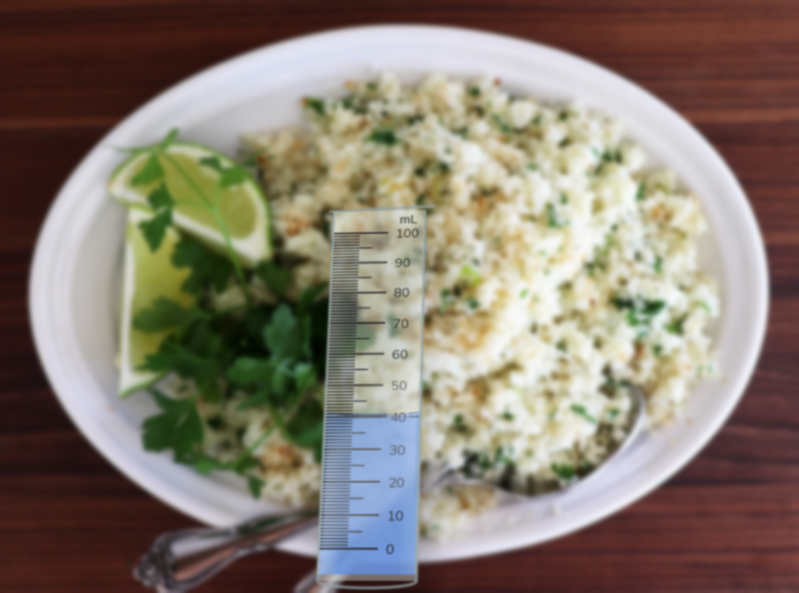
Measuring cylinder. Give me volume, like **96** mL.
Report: **40** mL
